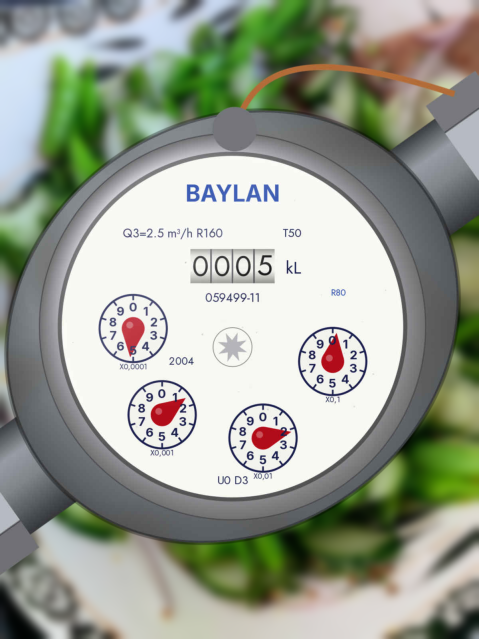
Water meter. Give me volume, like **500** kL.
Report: **5.0215** kL
